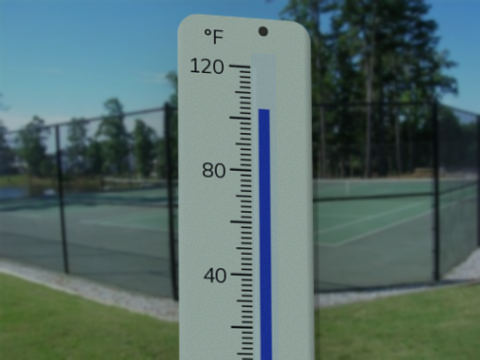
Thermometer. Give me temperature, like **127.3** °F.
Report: **104** °F
